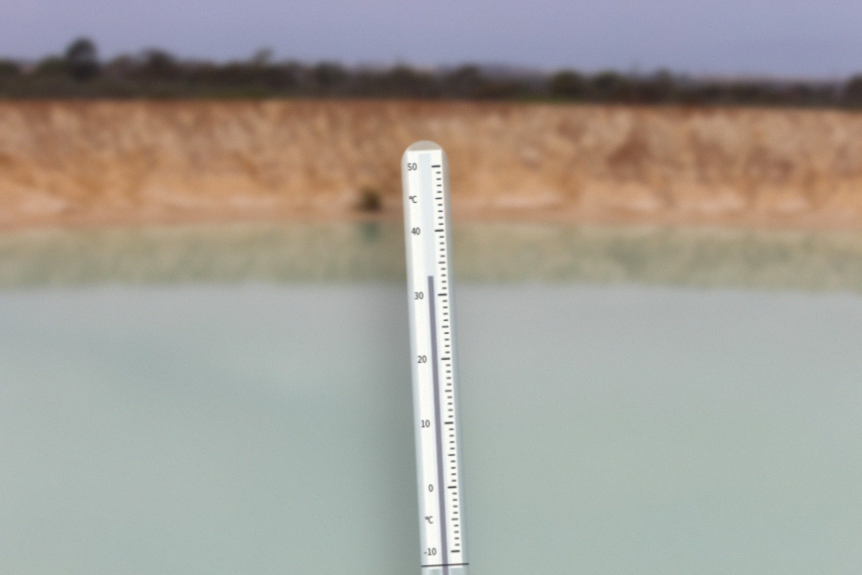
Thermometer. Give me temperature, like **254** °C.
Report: **33** °C
